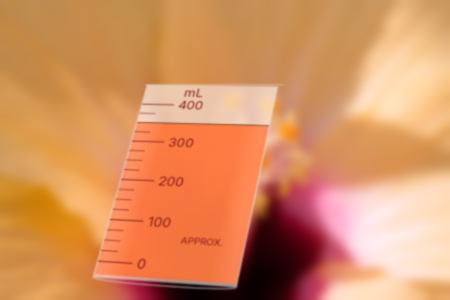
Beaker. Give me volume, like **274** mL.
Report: **350** mL
